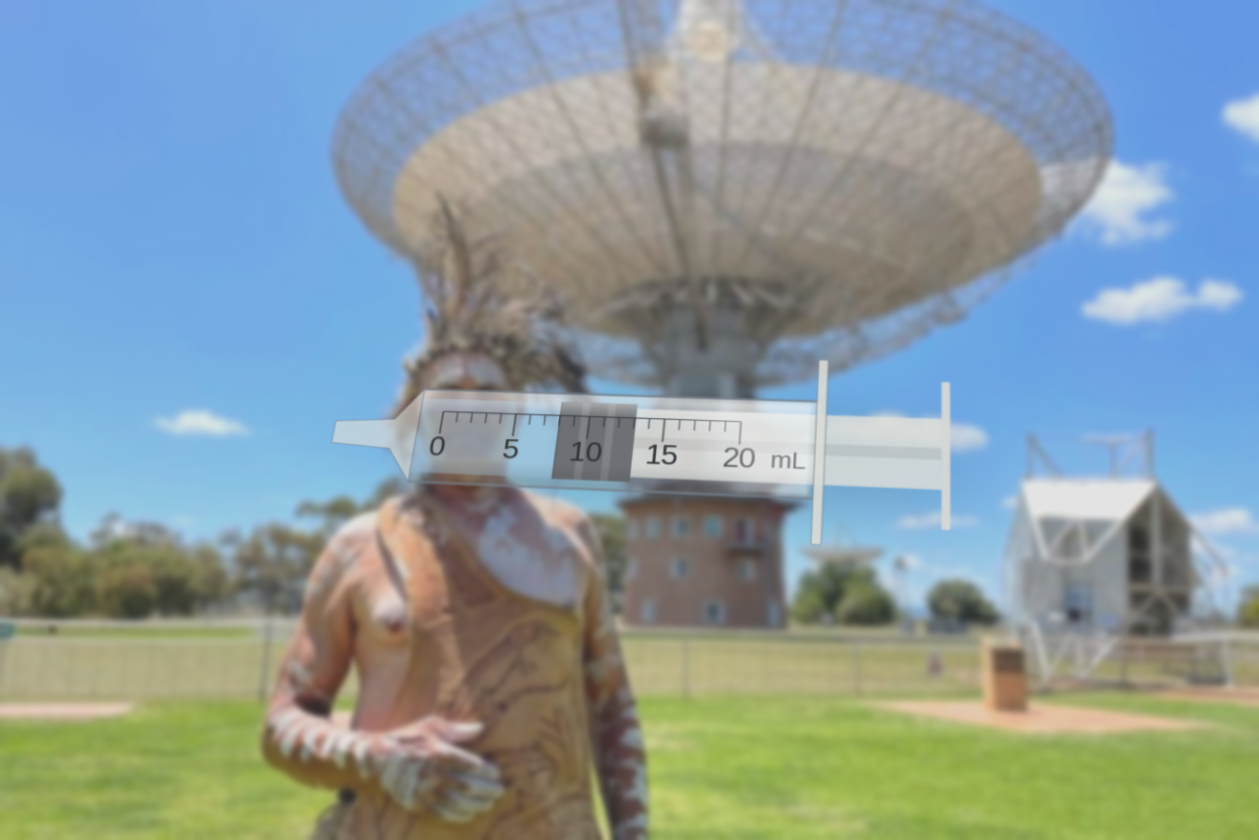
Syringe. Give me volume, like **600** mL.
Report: **8** mL
